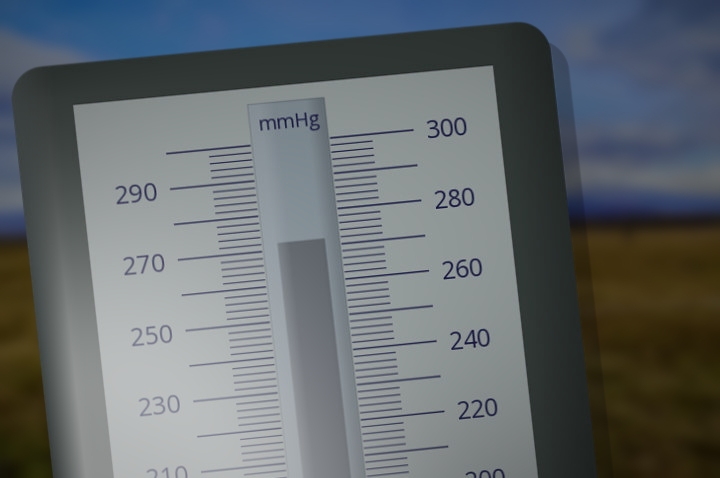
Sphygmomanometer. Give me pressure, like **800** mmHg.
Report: **272** mmHg
